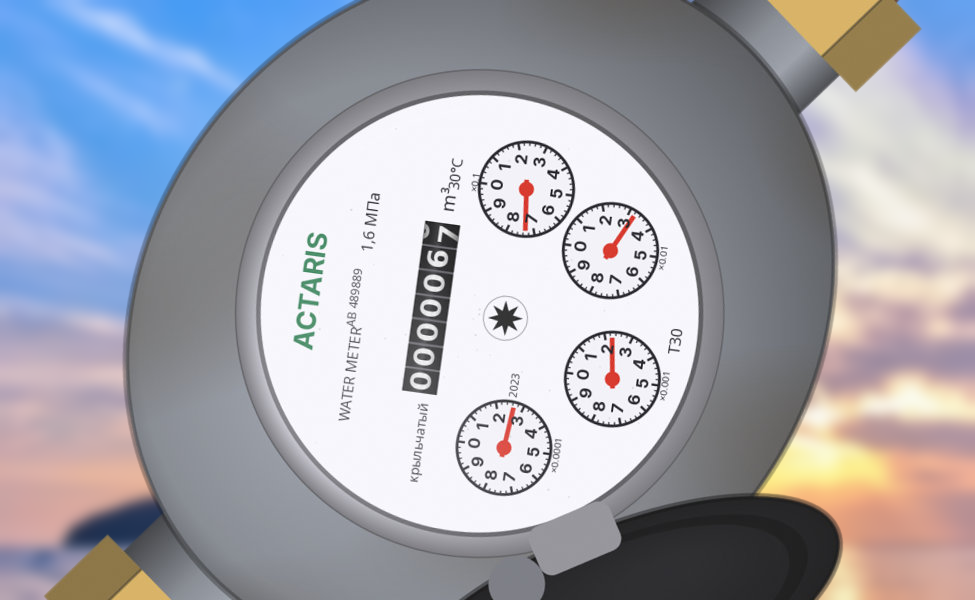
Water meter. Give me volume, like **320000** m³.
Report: **66.7322** m³
